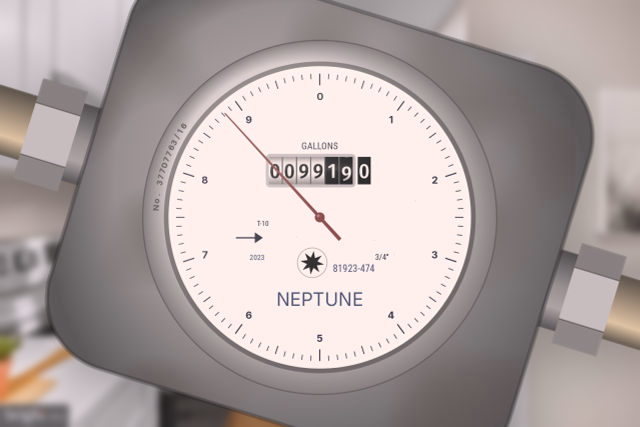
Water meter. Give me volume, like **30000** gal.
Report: **99188.8** gal
